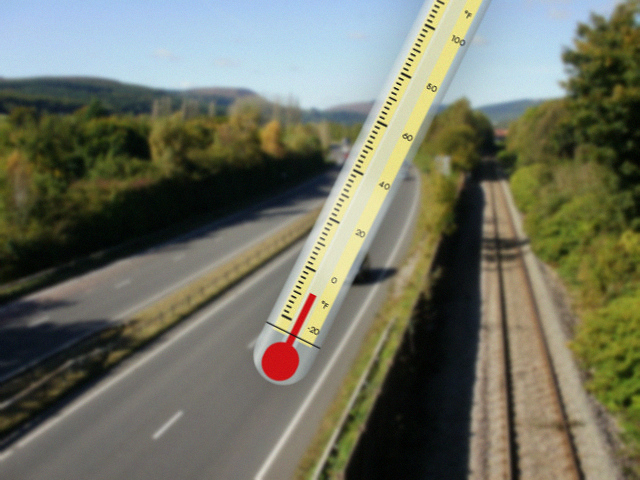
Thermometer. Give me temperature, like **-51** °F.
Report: **-8** °F
